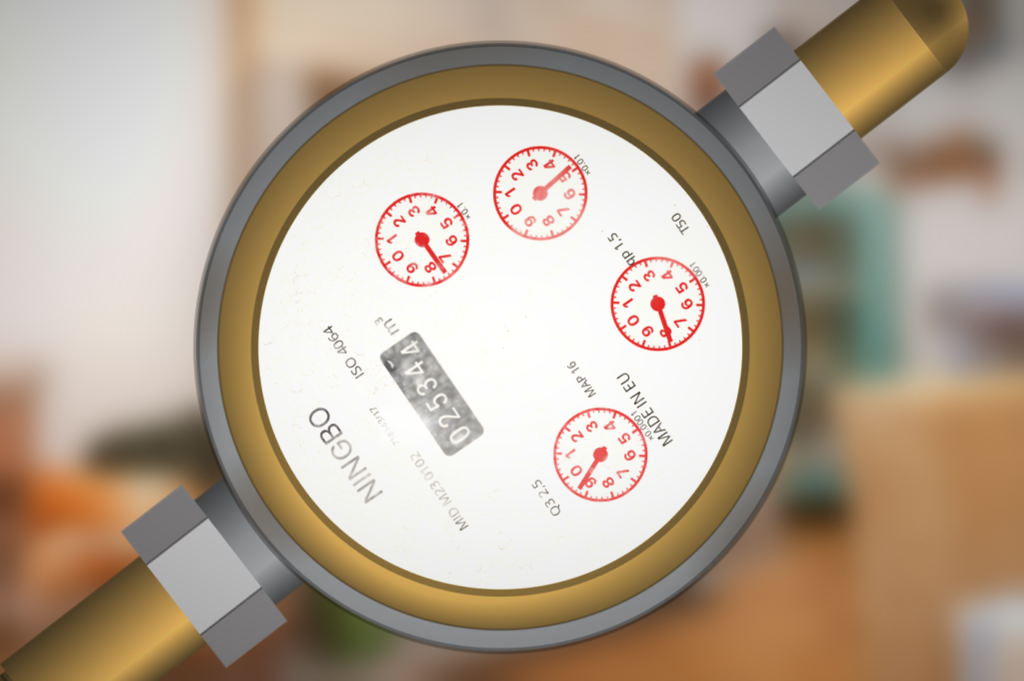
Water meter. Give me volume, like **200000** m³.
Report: **25343.7479** m³
